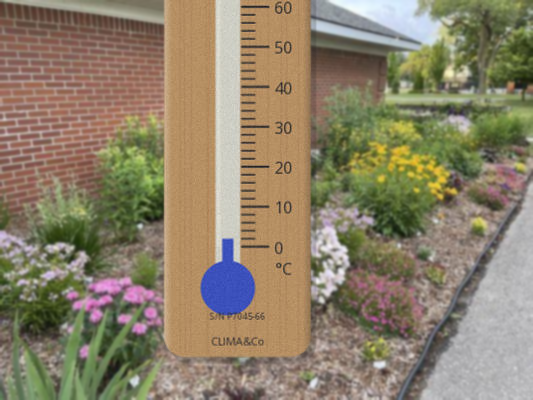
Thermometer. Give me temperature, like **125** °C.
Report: **2** °C
